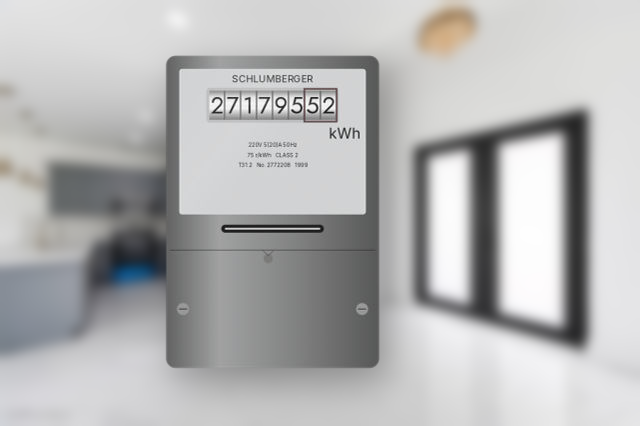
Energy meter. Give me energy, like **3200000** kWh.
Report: **271795.52** kWh
